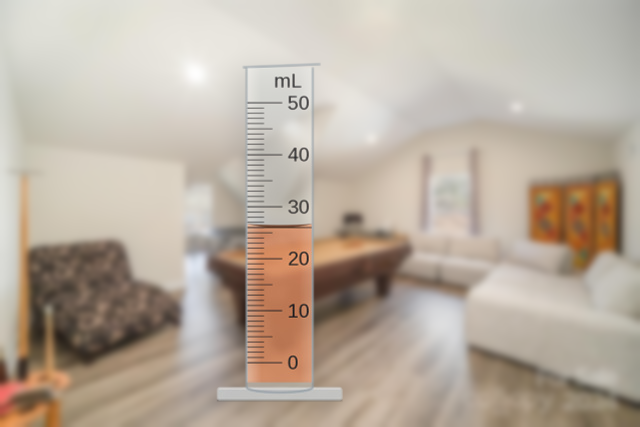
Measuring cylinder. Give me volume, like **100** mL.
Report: **26** mL
